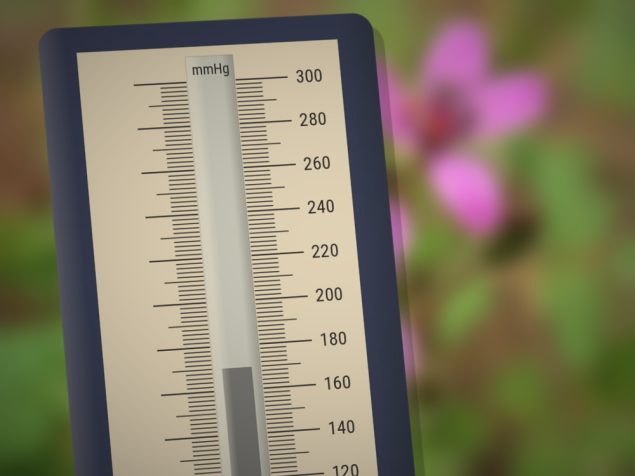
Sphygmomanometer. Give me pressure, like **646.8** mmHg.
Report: **170** mmHg
